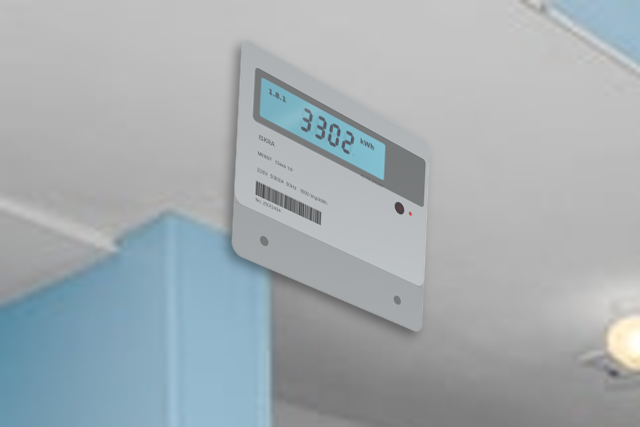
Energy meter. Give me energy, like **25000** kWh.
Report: **3302** kWh
